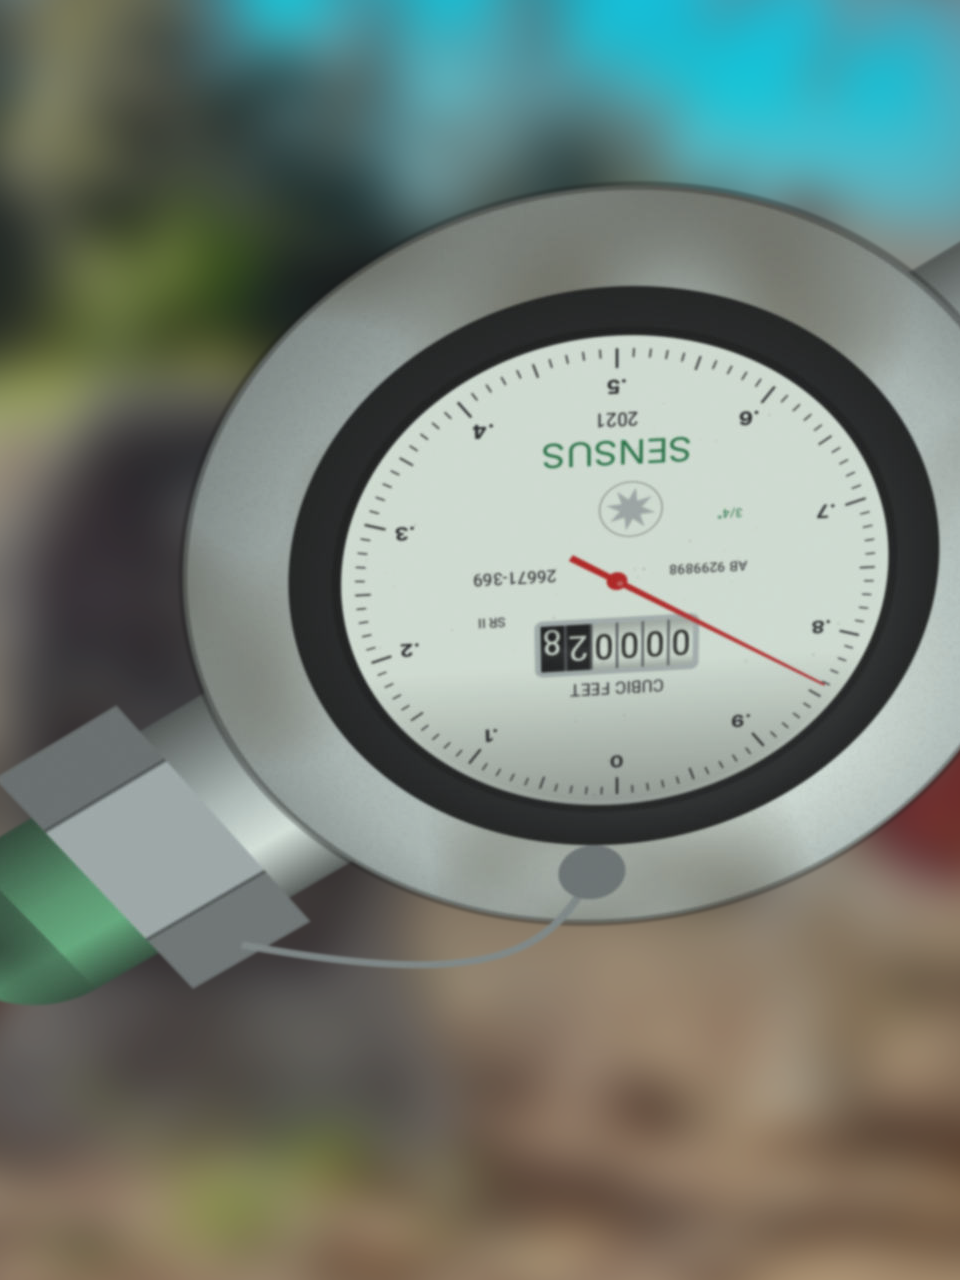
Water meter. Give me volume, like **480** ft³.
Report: **27.84** ft³
